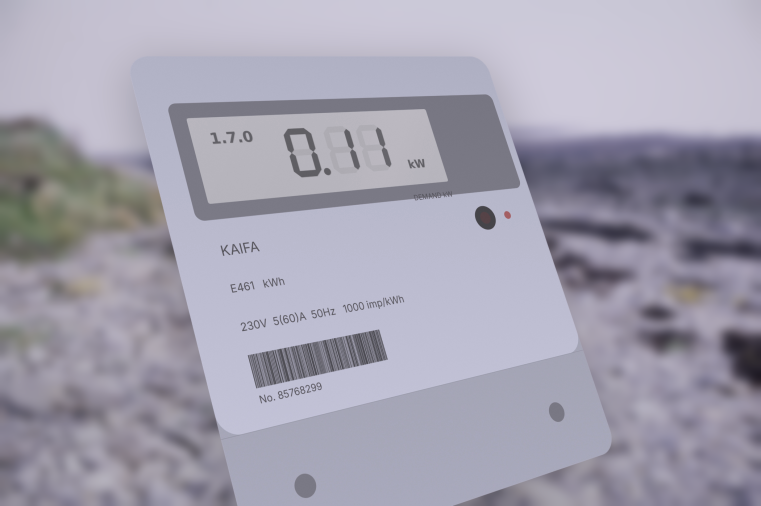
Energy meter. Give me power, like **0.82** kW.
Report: **0.11** kW
